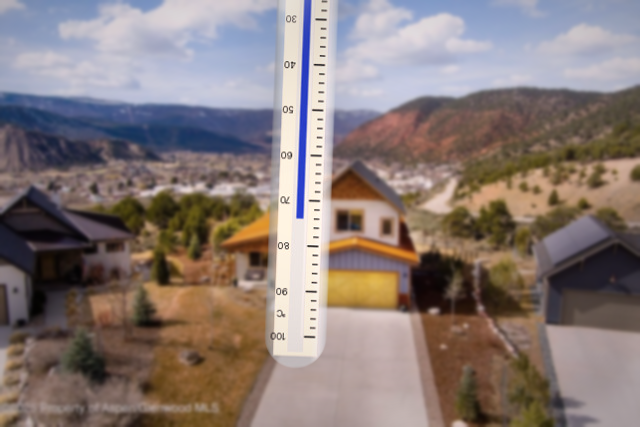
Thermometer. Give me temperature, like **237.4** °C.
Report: **74** °C
